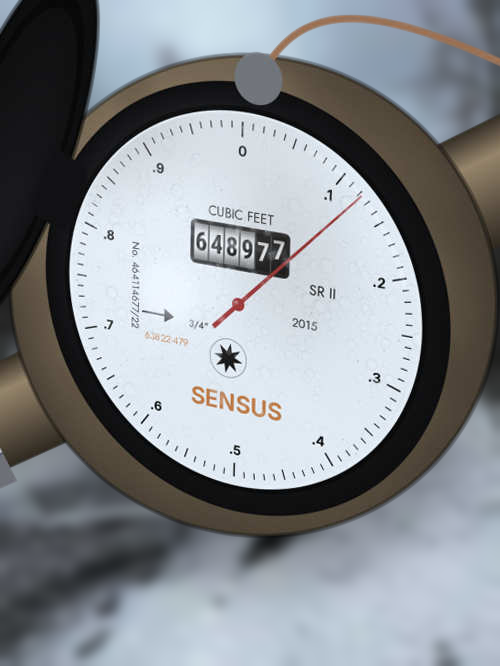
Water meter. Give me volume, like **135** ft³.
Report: **648977.12** ft³
